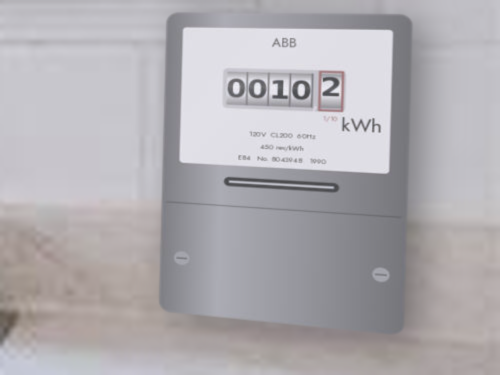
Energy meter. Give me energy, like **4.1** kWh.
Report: **10.2** kWh
